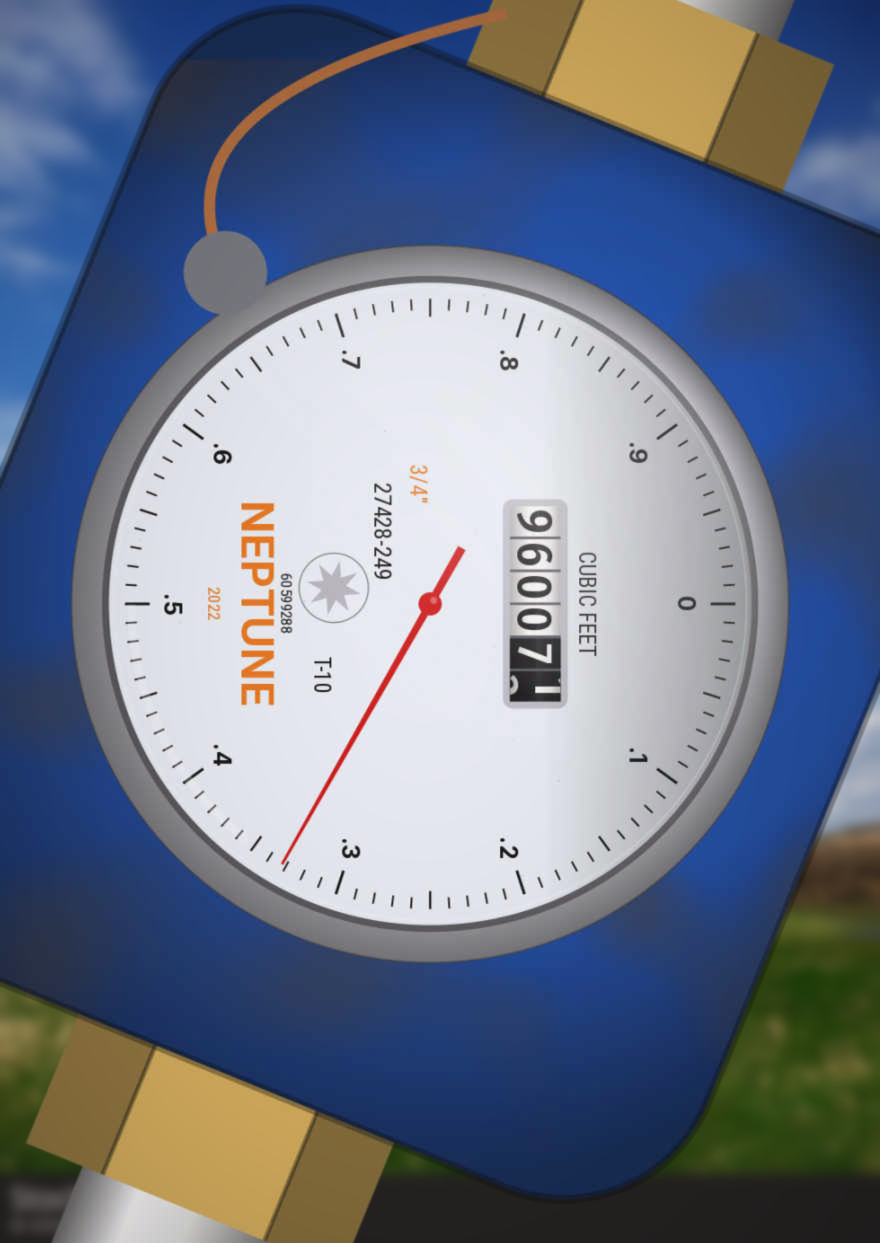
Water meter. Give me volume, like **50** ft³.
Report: **960071.33** ft³
